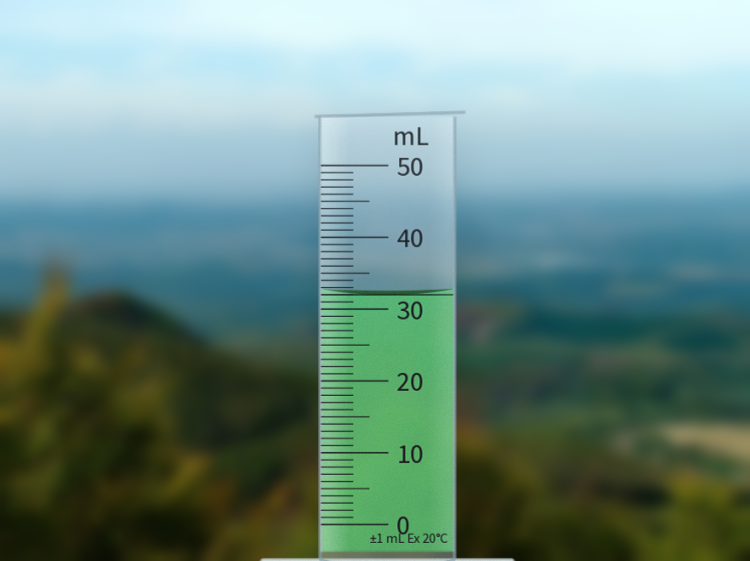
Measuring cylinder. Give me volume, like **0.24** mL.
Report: **32** mL
